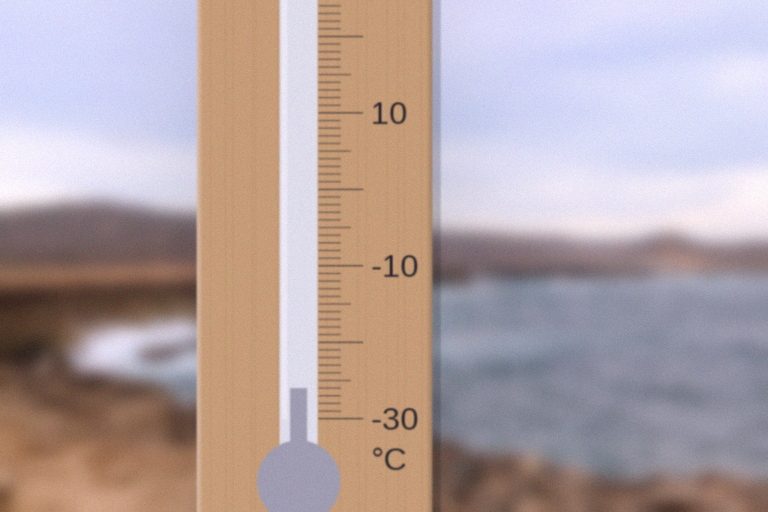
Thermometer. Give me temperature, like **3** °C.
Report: **-26** °C
